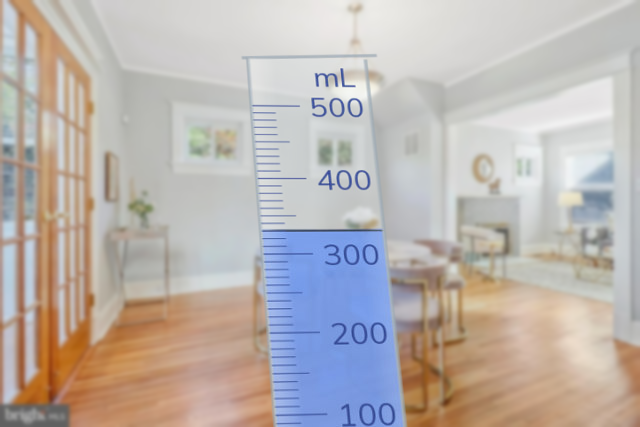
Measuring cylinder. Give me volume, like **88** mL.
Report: **330** mL
